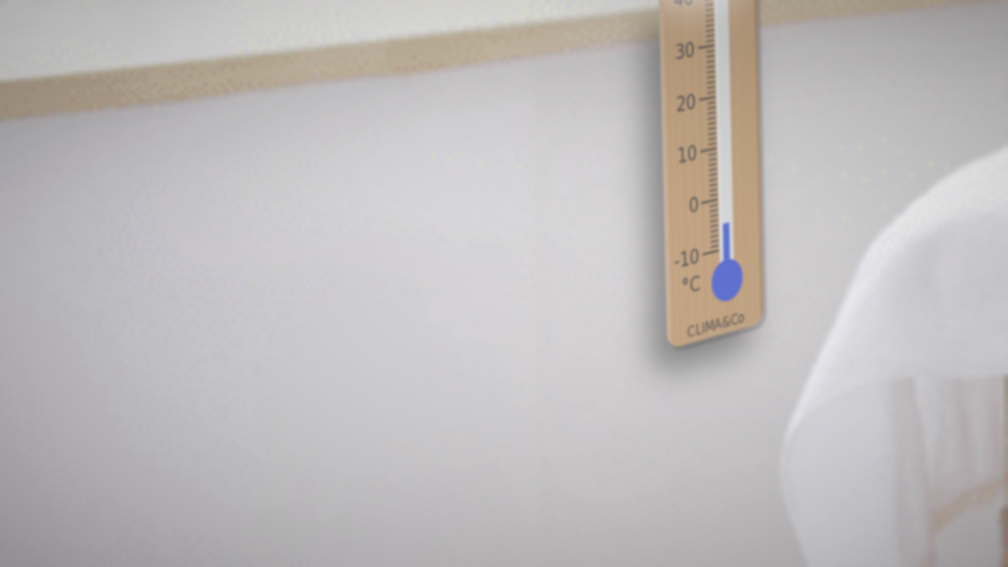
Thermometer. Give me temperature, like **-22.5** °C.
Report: **-5** °C
